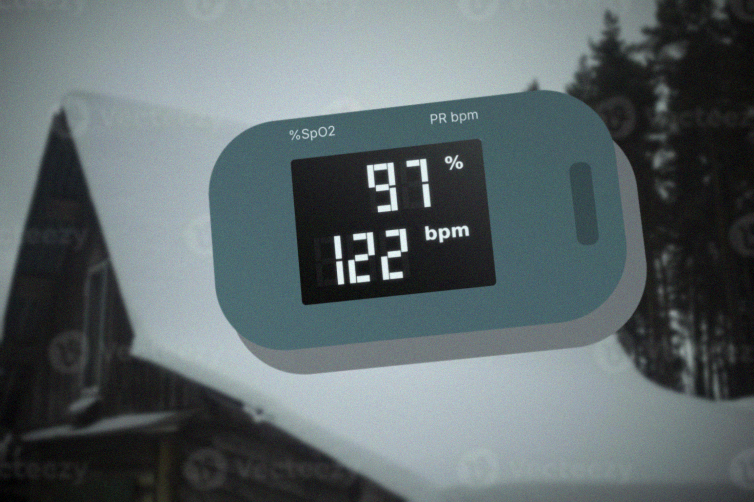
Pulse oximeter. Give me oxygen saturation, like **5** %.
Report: **97** %
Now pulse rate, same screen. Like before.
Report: **122** bpm
